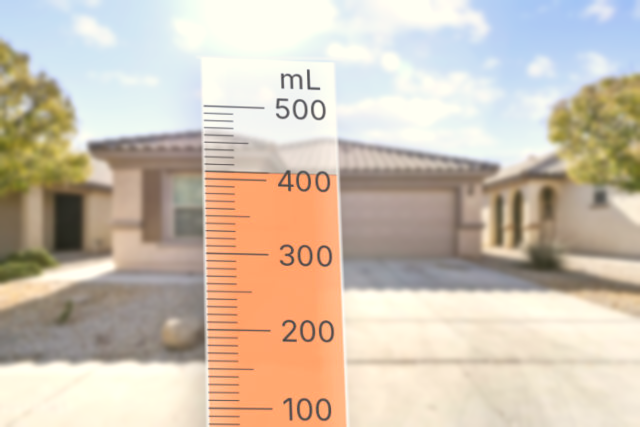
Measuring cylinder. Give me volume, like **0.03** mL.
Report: **410** mL
